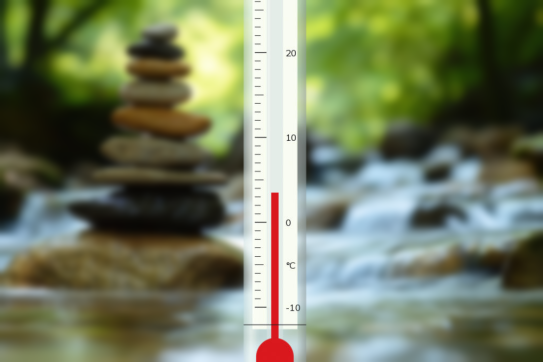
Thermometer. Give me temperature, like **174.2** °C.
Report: **3.5** °C
